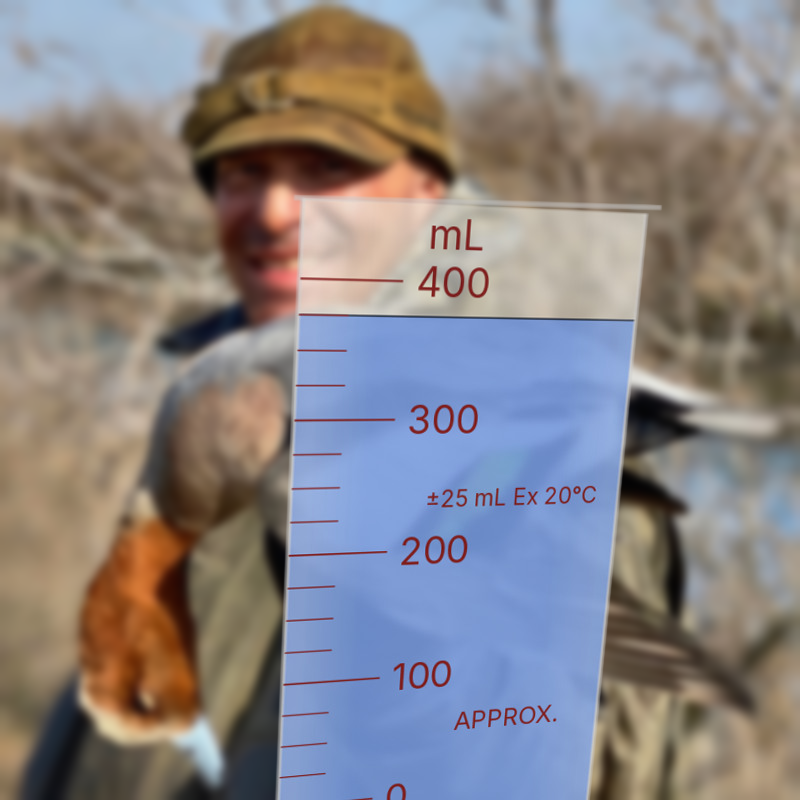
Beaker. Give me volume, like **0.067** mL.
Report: **375** mL
